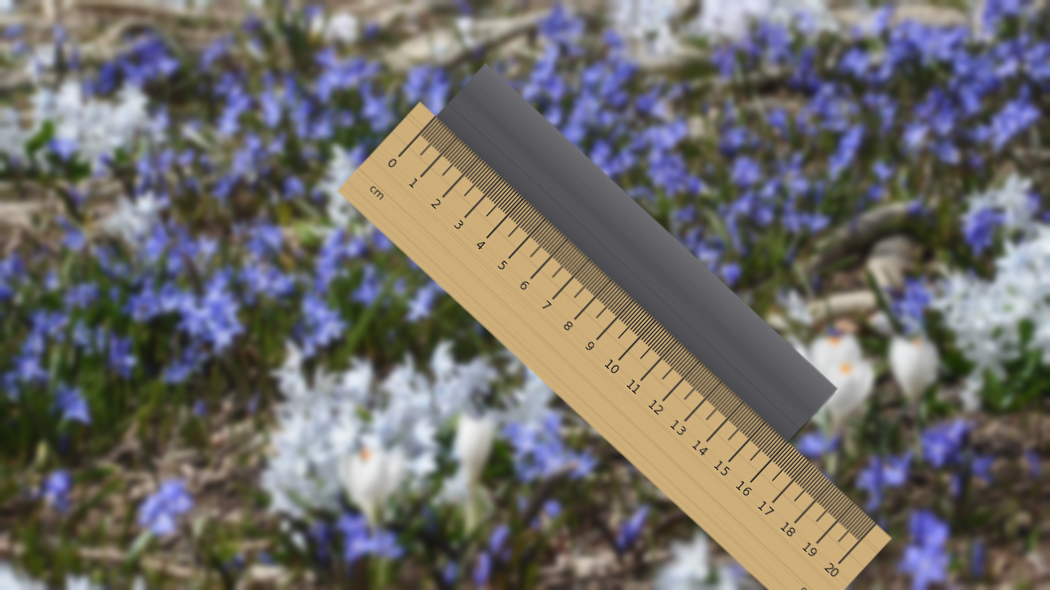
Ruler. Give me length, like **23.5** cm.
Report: **16** cm
